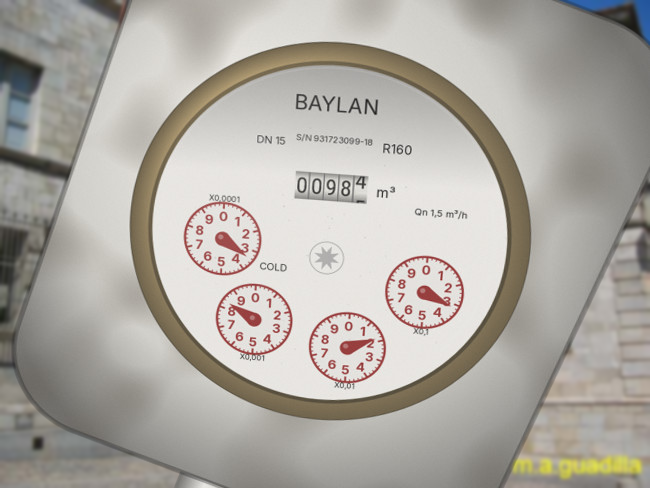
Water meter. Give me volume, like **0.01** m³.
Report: **984.3183** m³
